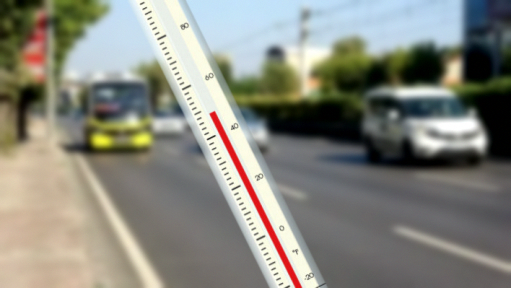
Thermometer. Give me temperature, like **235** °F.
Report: **48** °F
